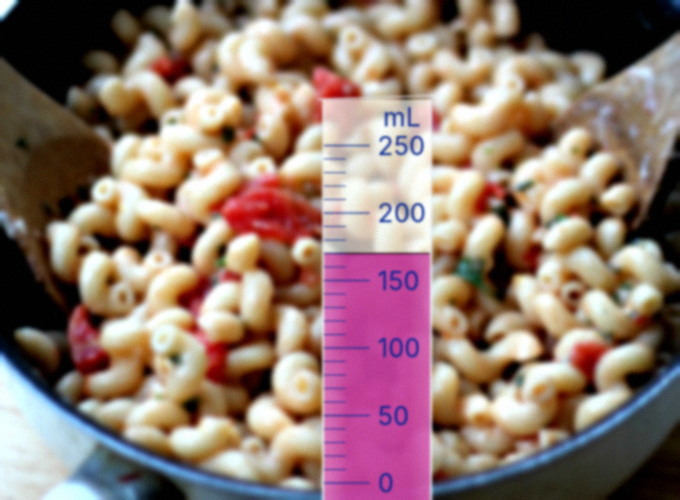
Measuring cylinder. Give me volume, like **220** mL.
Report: **170** mL
